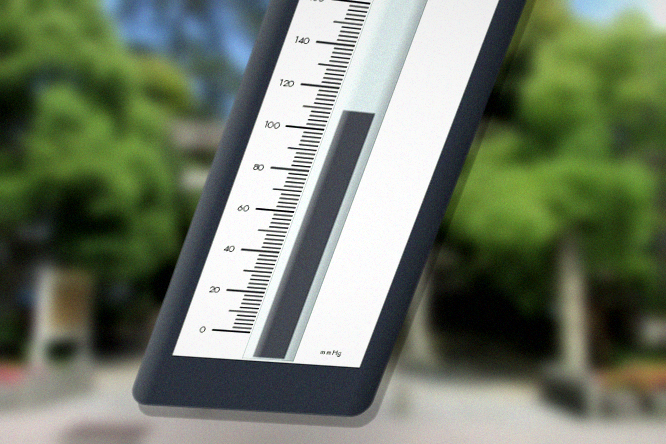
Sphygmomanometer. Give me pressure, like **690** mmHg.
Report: **110** mmHg
